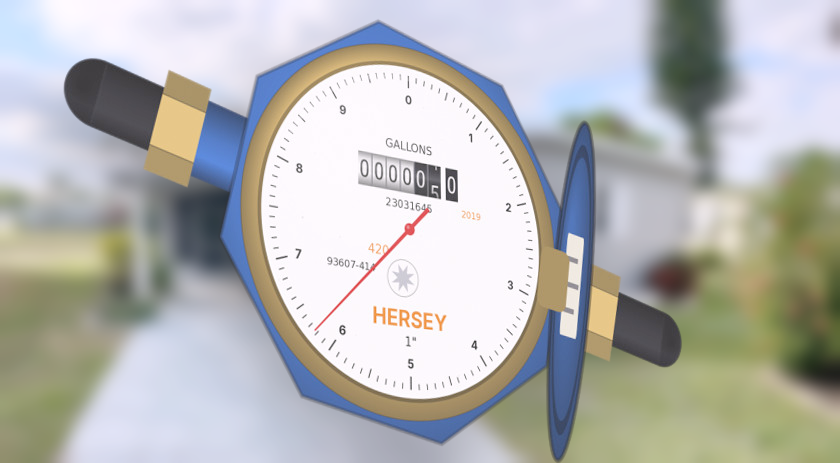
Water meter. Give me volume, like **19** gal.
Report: **46.2** gal
